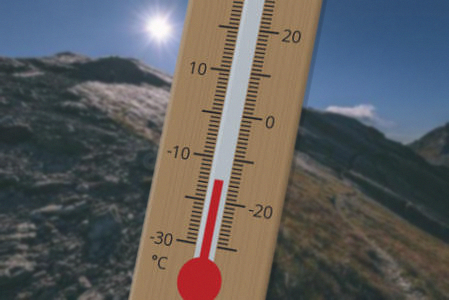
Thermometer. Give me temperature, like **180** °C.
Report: **-15** °C
